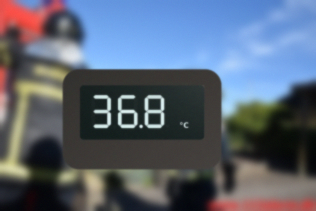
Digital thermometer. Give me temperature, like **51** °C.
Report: **36.8** °C
